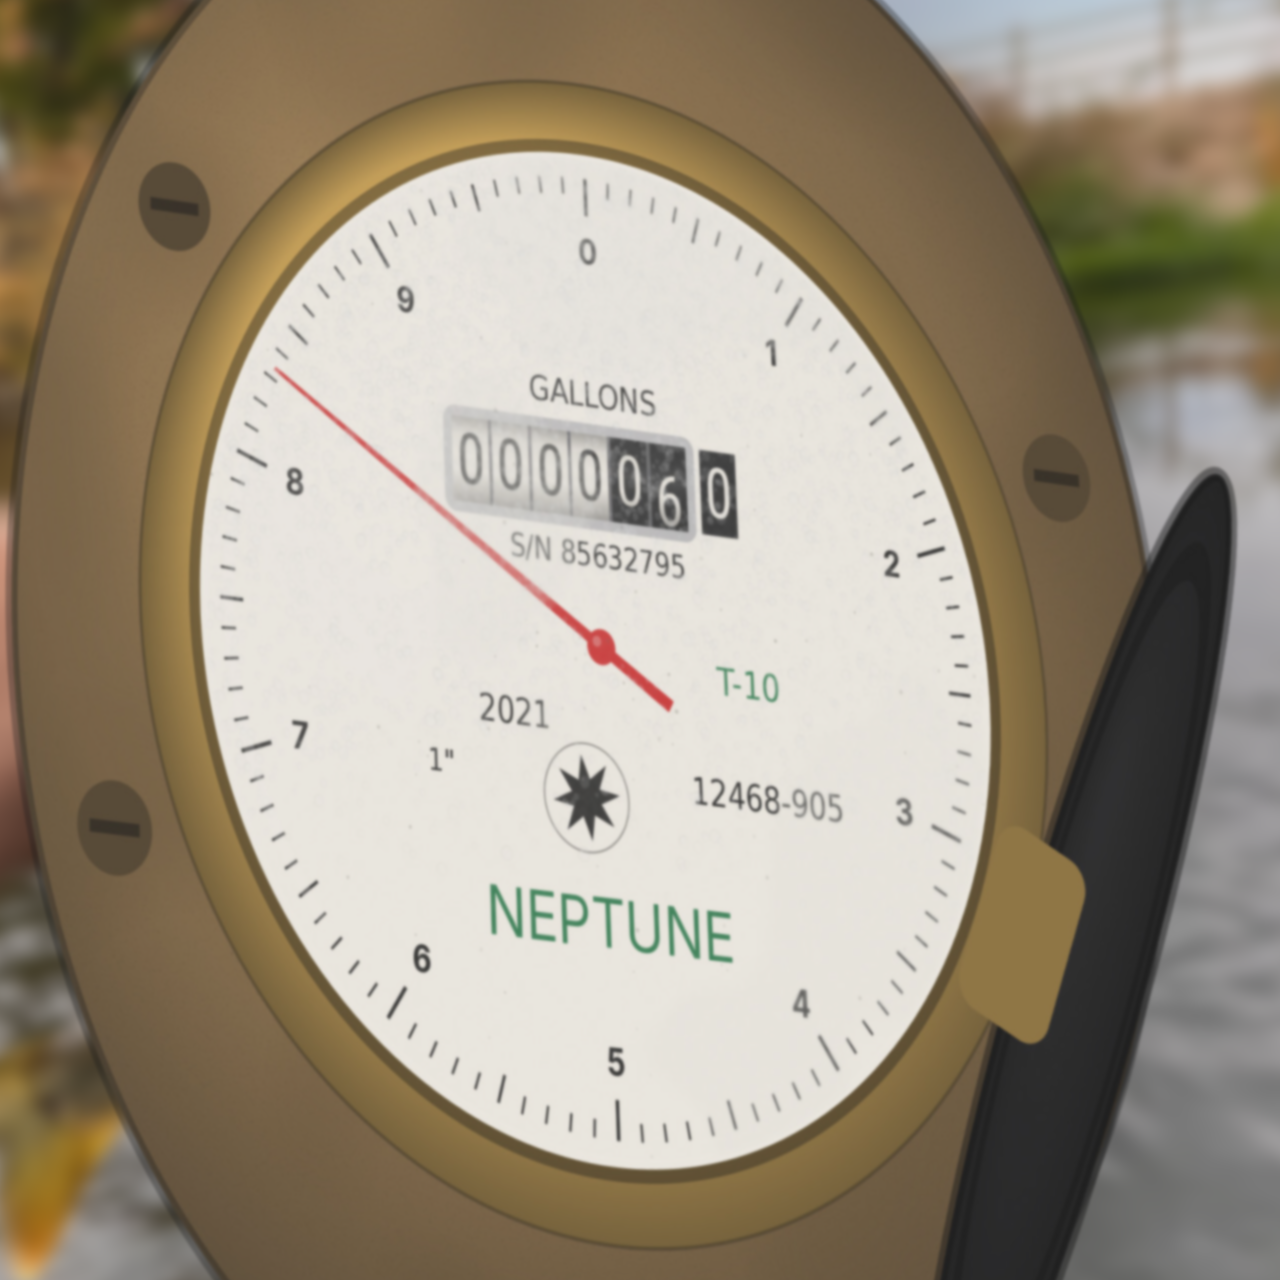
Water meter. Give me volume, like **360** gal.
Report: **58.3** gal
